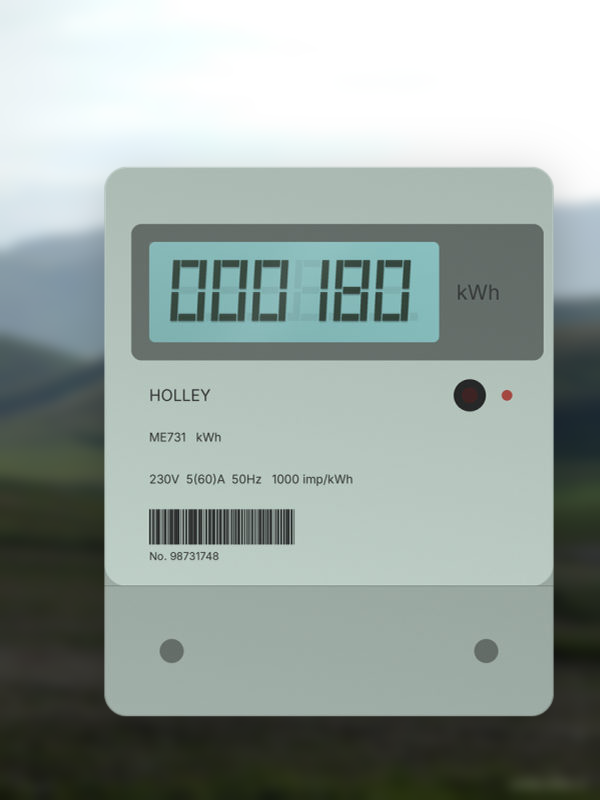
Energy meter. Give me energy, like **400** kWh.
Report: **180** kWh
